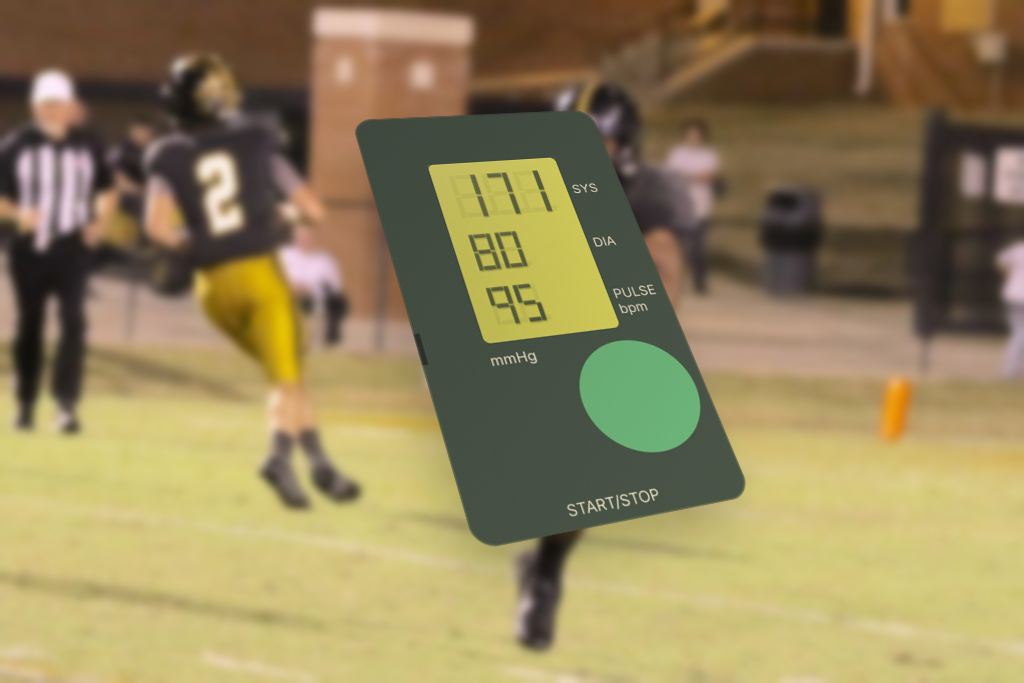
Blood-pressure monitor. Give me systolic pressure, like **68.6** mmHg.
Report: **171** mmHg
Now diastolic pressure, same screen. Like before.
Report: **80** mmHg
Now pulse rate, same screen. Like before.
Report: **95** bpm
